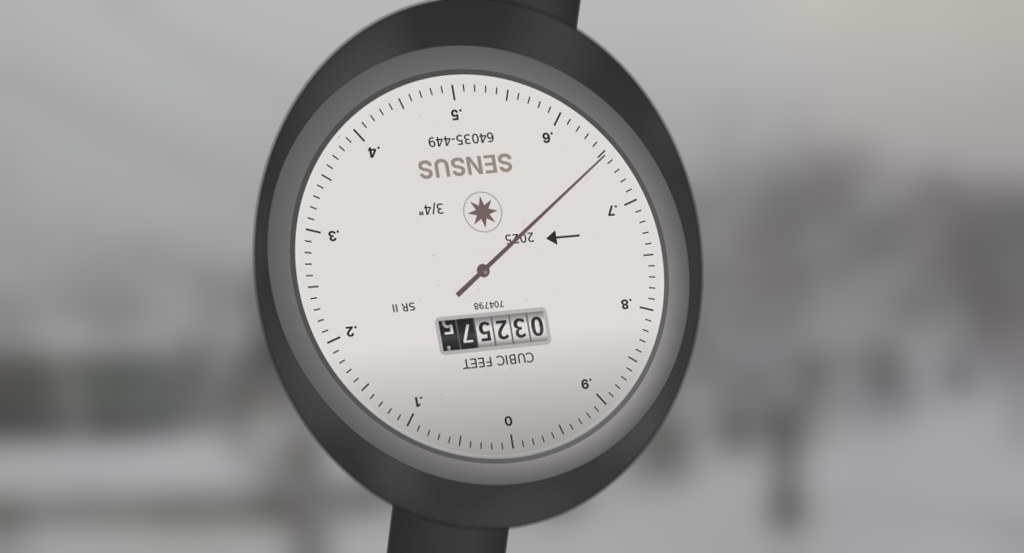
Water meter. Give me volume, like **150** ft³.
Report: **32574.65** ft³
